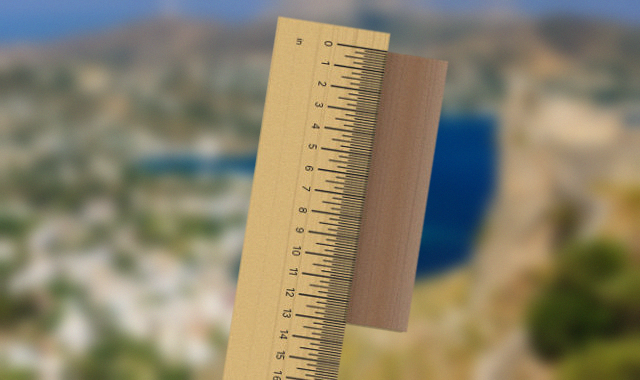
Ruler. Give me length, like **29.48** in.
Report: **13** in
